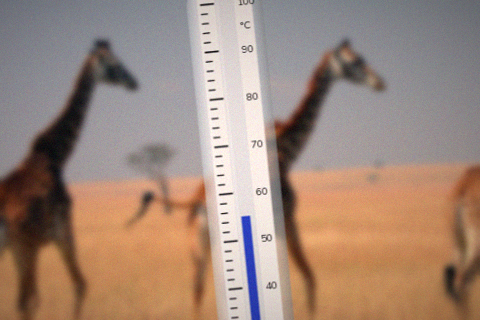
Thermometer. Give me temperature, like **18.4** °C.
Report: **55** °C
